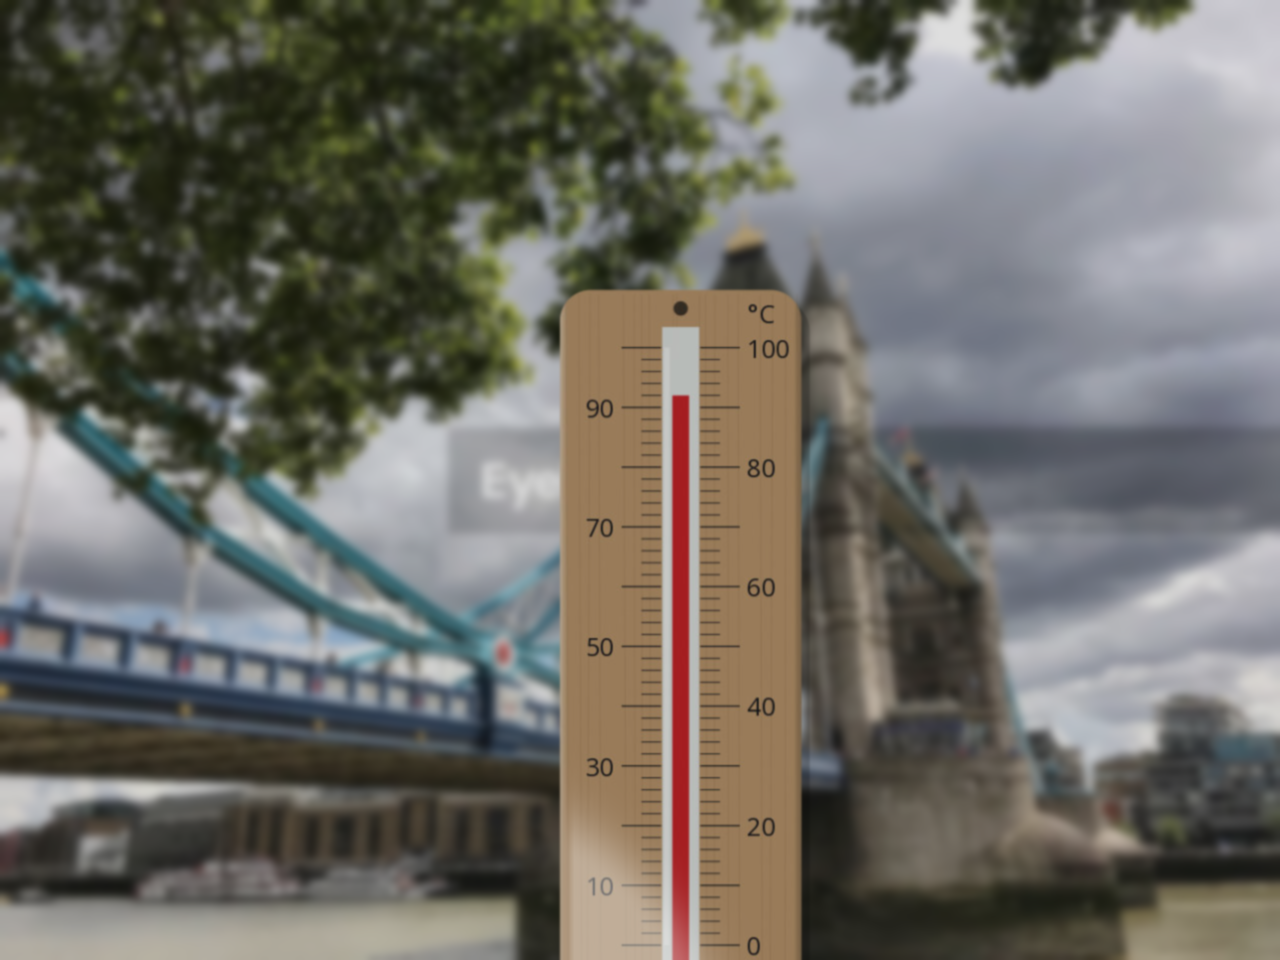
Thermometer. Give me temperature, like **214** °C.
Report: **92** °C
